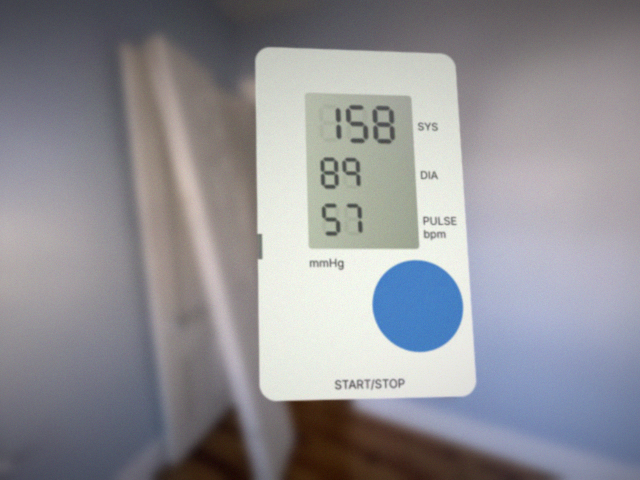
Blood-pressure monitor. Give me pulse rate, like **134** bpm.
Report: **57** bpm
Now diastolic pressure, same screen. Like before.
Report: **89** mmHg
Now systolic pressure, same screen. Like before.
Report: **158** mmHg
